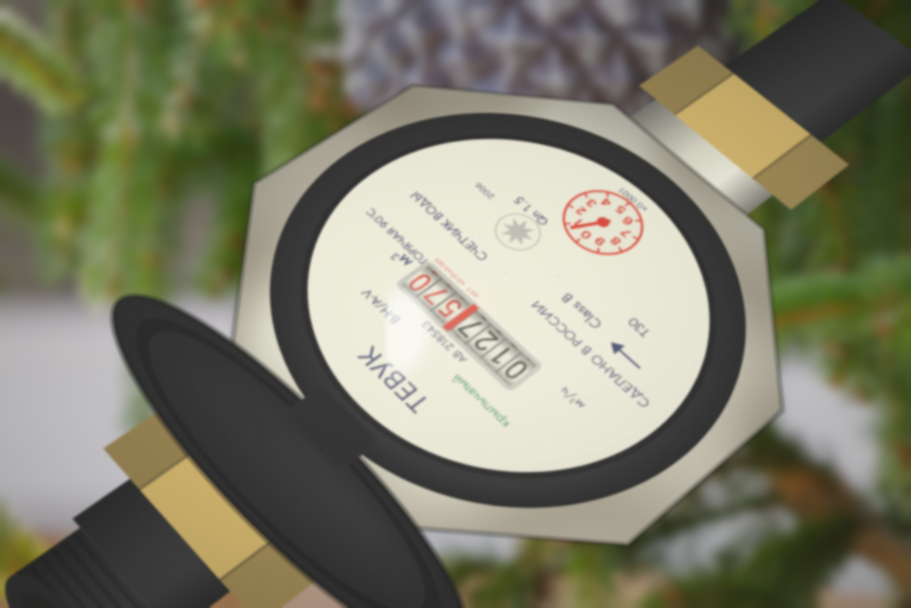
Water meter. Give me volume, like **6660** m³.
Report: **127.5700** m³
